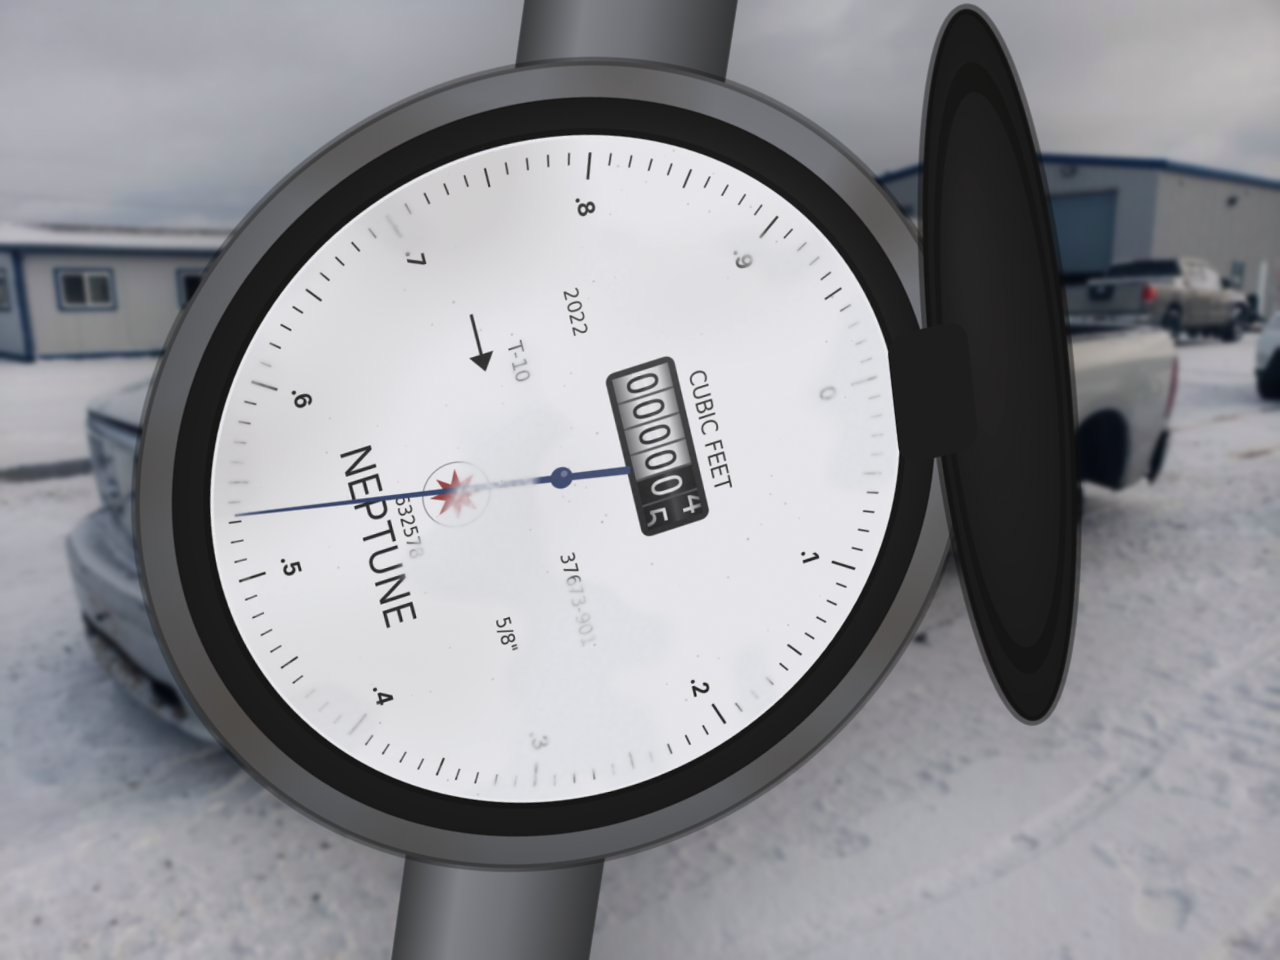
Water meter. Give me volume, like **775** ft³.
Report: **4.53** ft³
